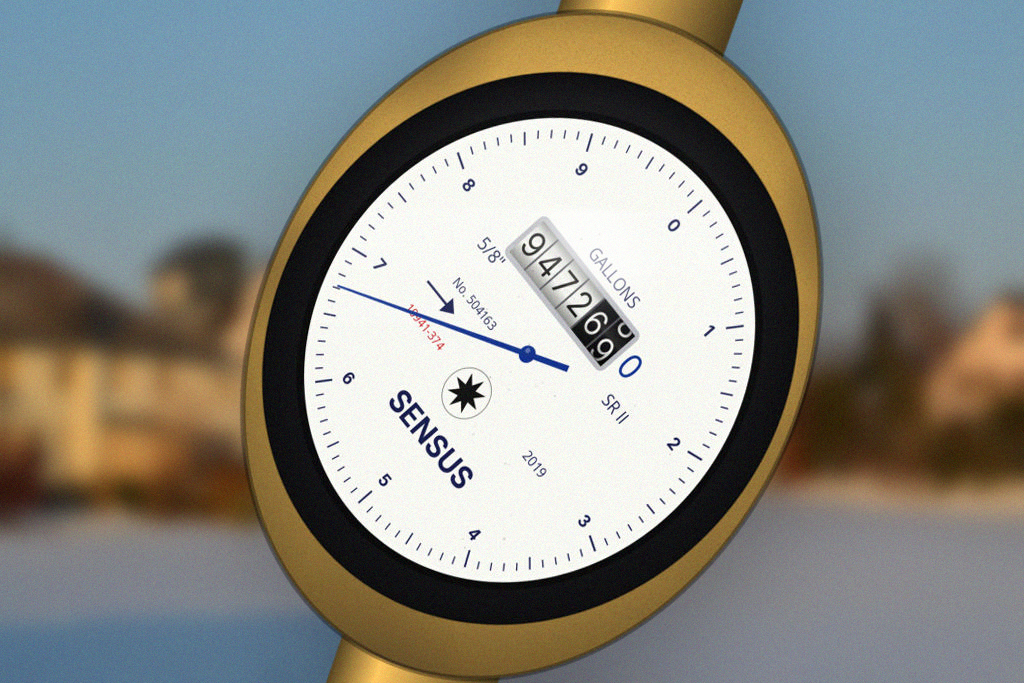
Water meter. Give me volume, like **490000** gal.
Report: **9472686.7** gal
